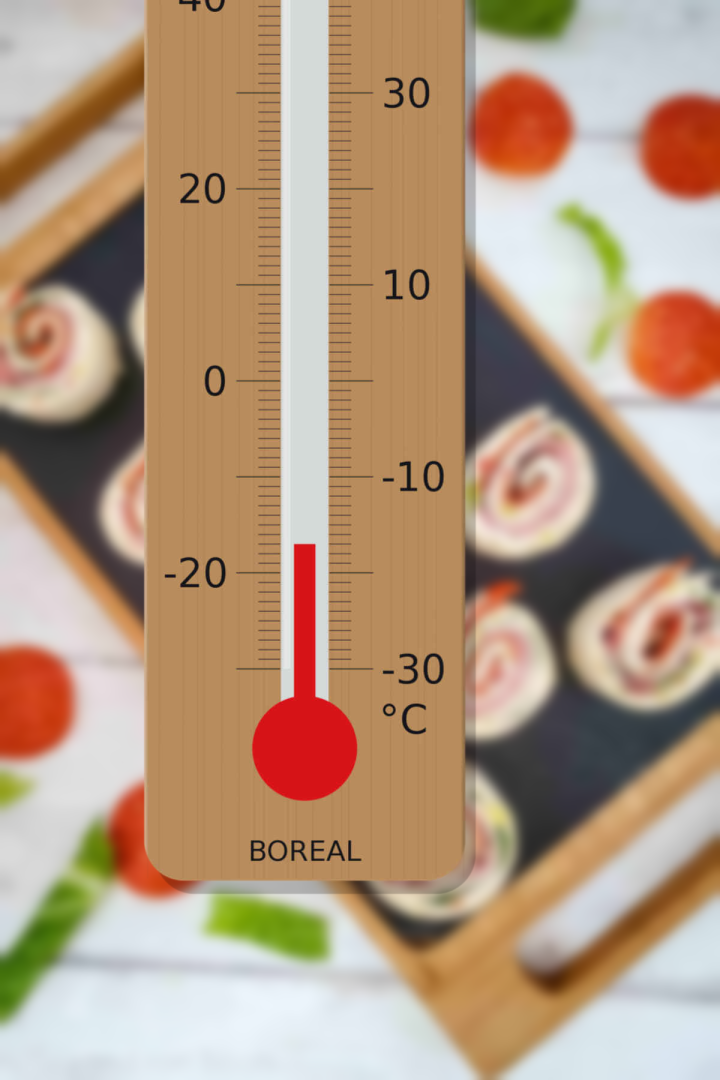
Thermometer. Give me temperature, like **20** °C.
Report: **-17** °C
